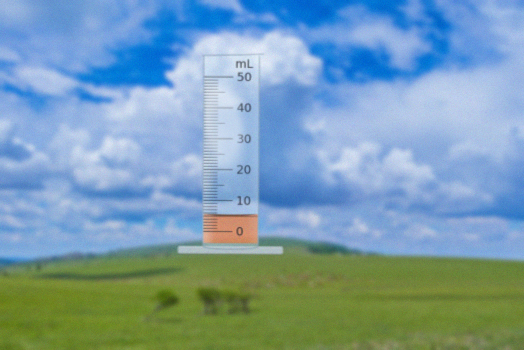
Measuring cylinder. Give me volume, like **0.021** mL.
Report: **5** mL
